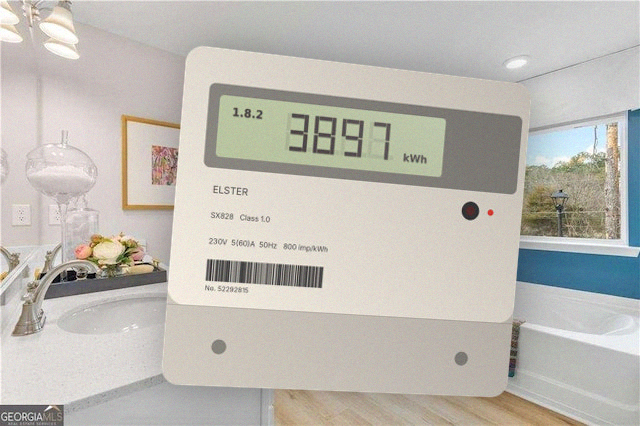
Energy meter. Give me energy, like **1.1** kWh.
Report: **3897** kWh
